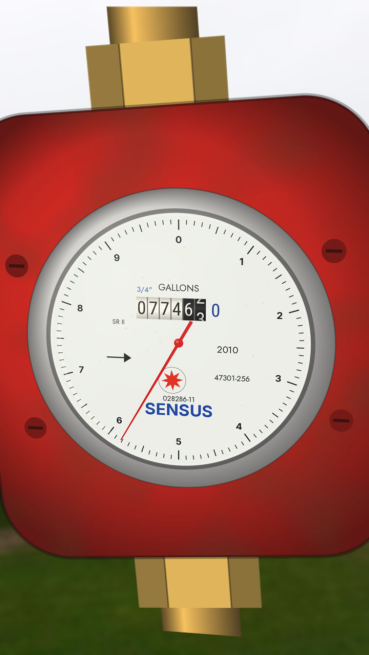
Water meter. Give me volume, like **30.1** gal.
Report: **774625.8** gal
